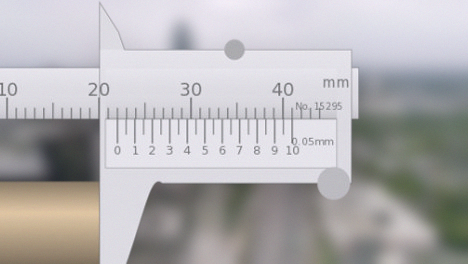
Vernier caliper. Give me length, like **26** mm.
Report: **22.0** mm
